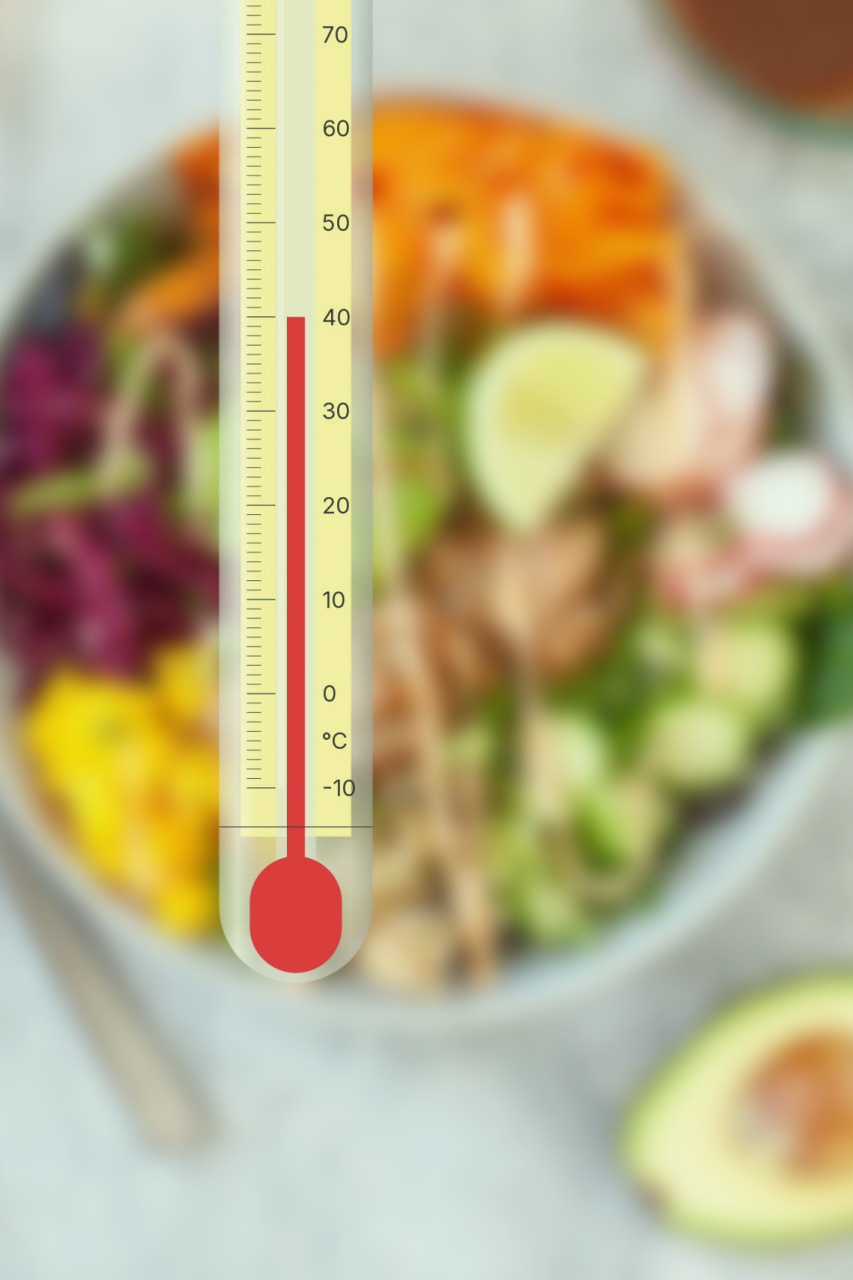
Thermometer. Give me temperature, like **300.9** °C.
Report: **40** °C
